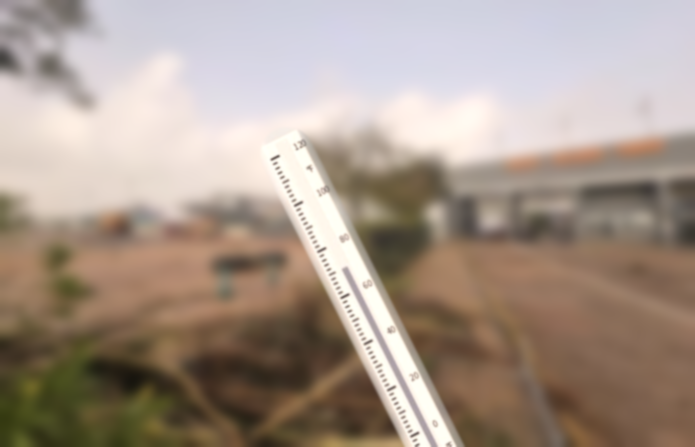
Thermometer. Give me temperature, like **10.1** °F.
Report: **70** °F
